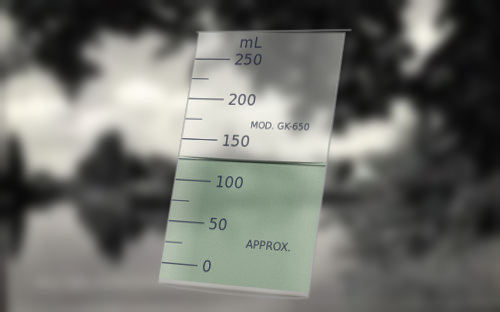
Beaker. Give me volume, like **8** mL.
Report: **125** mL
